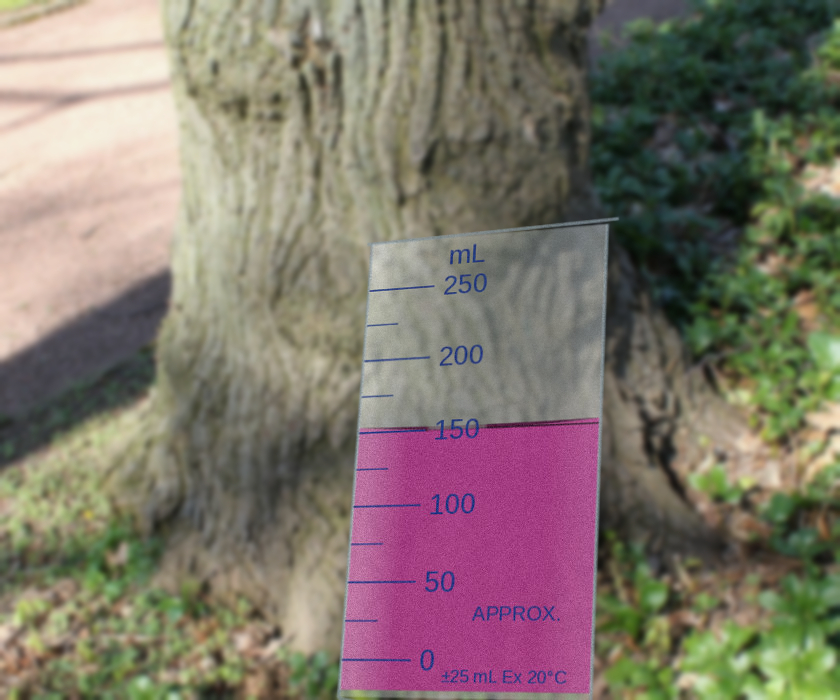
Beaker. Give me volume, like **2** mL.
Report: **150** mL
